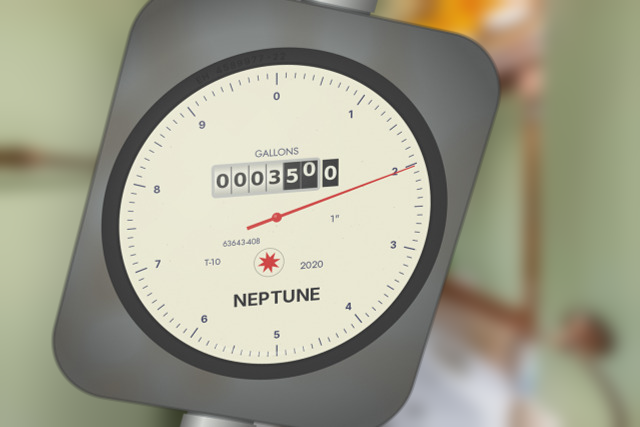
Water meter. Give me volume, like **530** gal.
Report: **3502.0** gal
